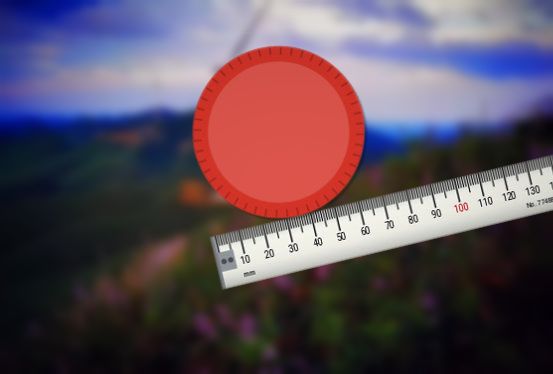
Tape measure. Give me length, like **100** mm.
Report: **70** mm
